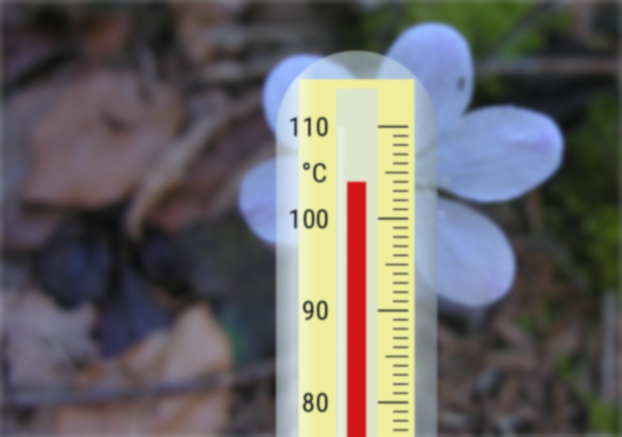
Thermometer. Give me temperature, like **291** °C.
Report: **104** °C
